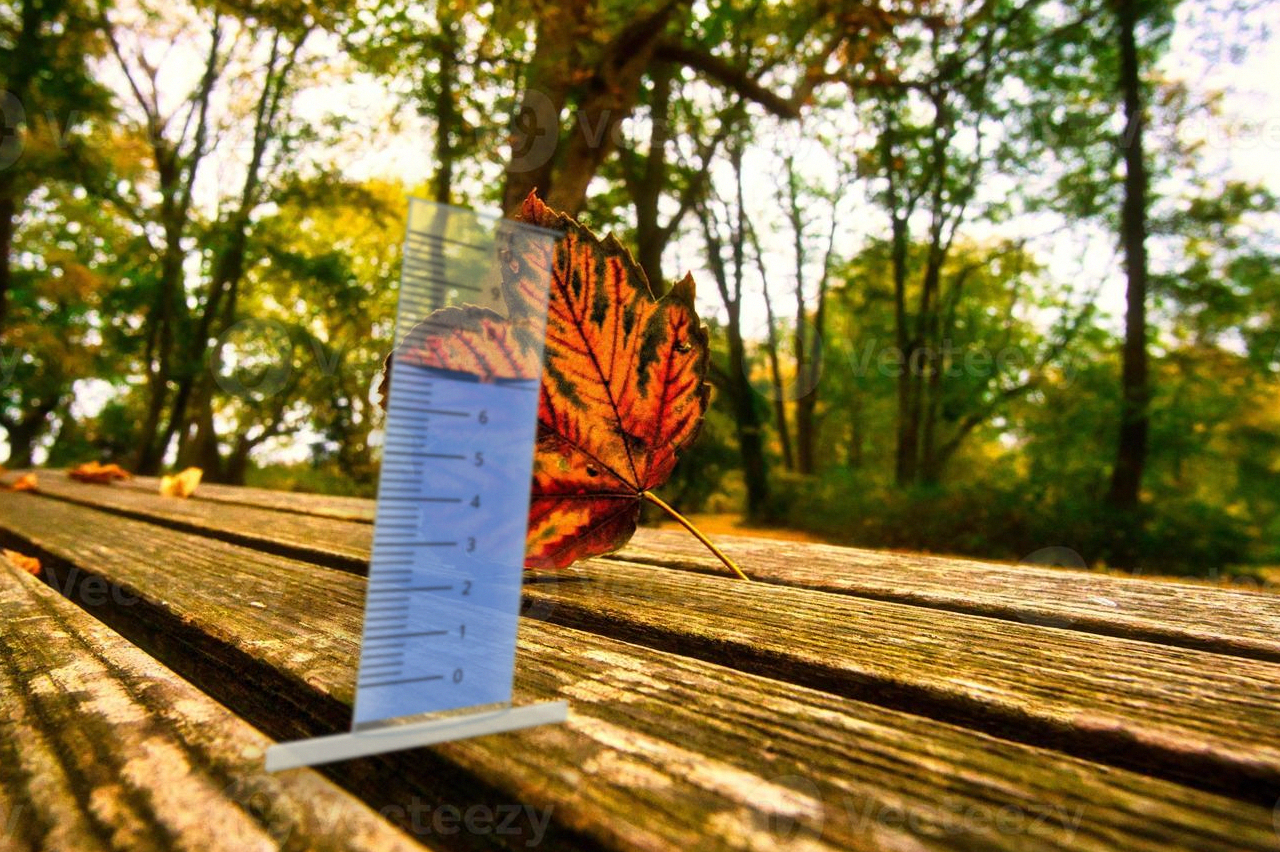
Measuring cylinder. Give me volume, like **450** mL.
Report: **6.8** mL
